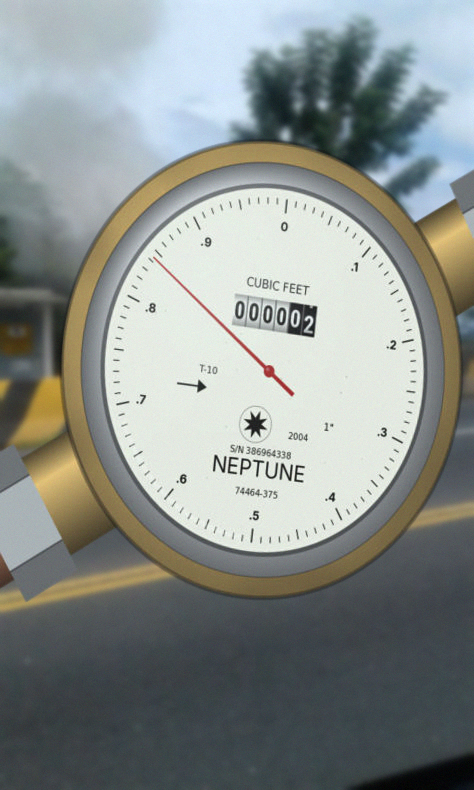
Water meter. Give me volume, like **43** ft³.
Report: **1.84** ft³
